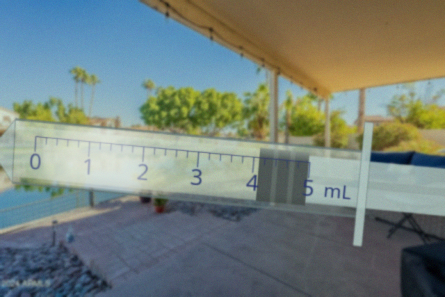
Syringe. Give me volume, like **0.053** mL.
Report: **4.1** mL
